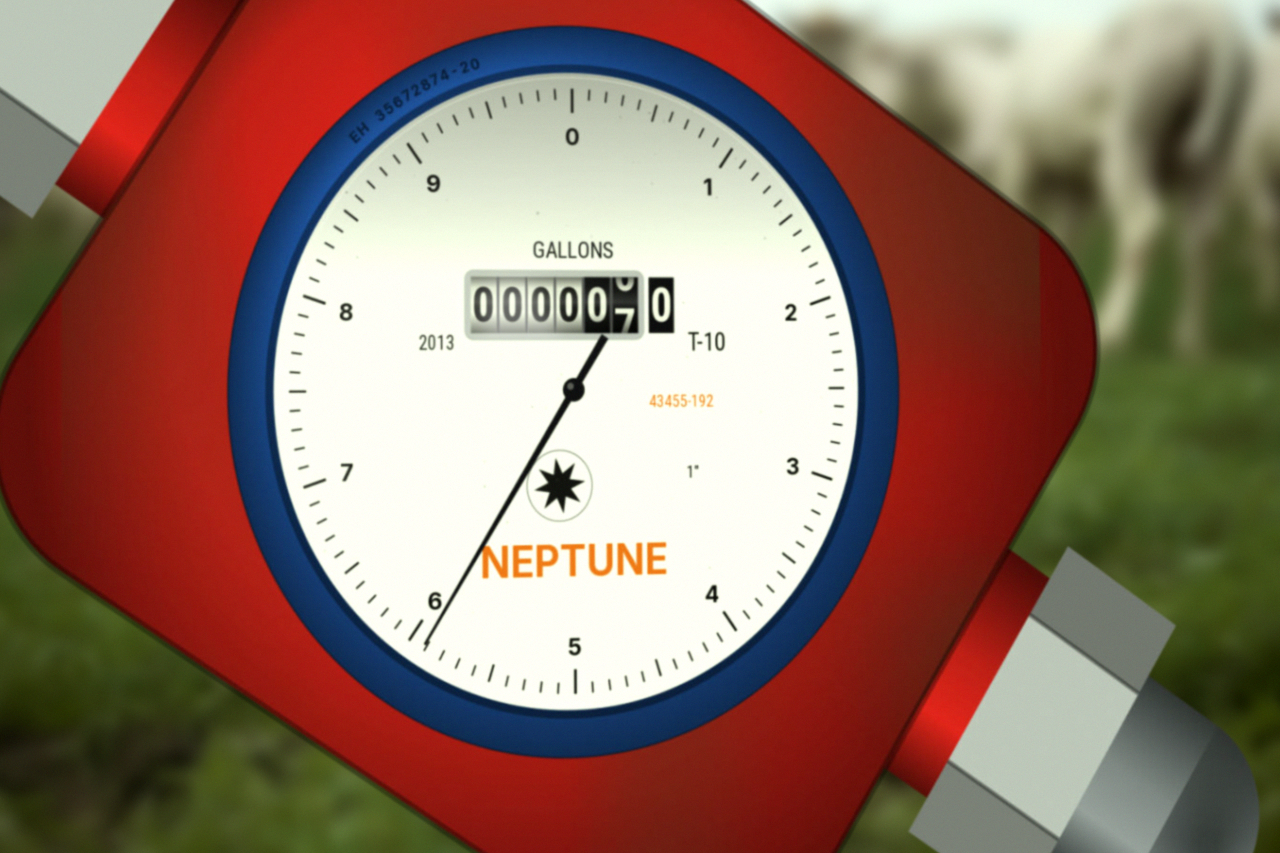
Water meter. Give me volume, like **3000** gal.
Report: **65.9** gal
